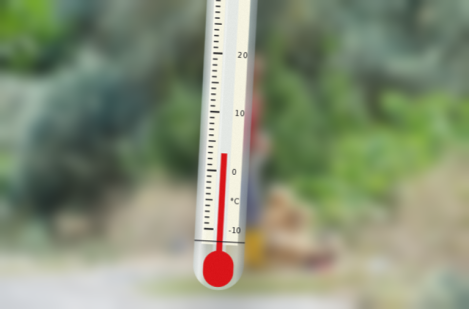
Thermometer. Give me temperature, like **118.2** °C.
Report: **3** °C
